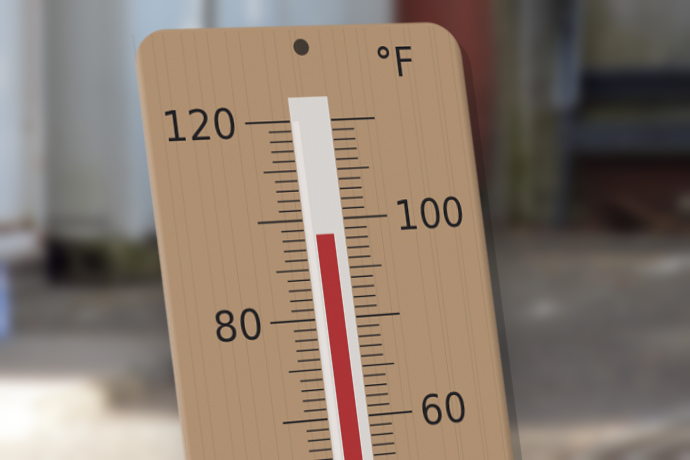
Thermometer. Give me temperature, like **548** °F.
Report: **97** °F
